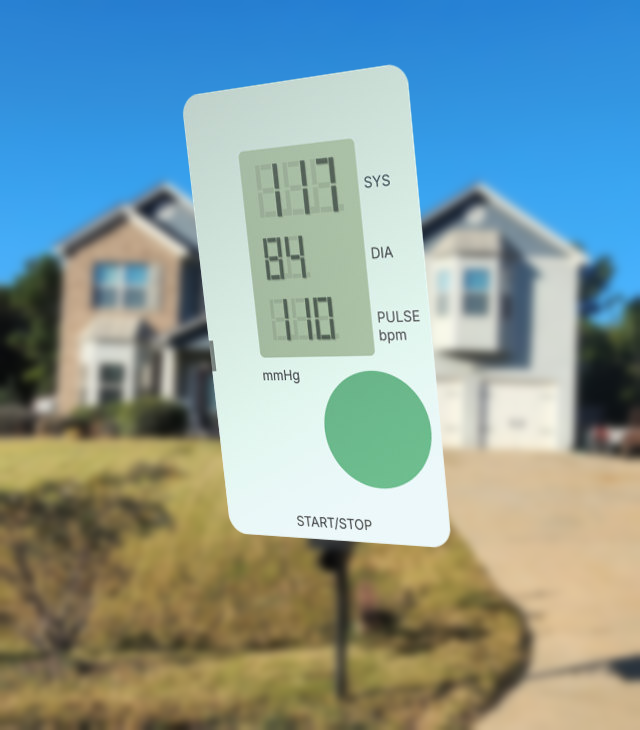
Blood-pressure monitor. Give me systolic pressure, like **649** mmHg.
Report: **117** mmHg
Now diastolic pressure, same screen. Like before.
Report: **84** mmHg
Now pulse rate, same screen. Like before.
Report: **110** bpm
